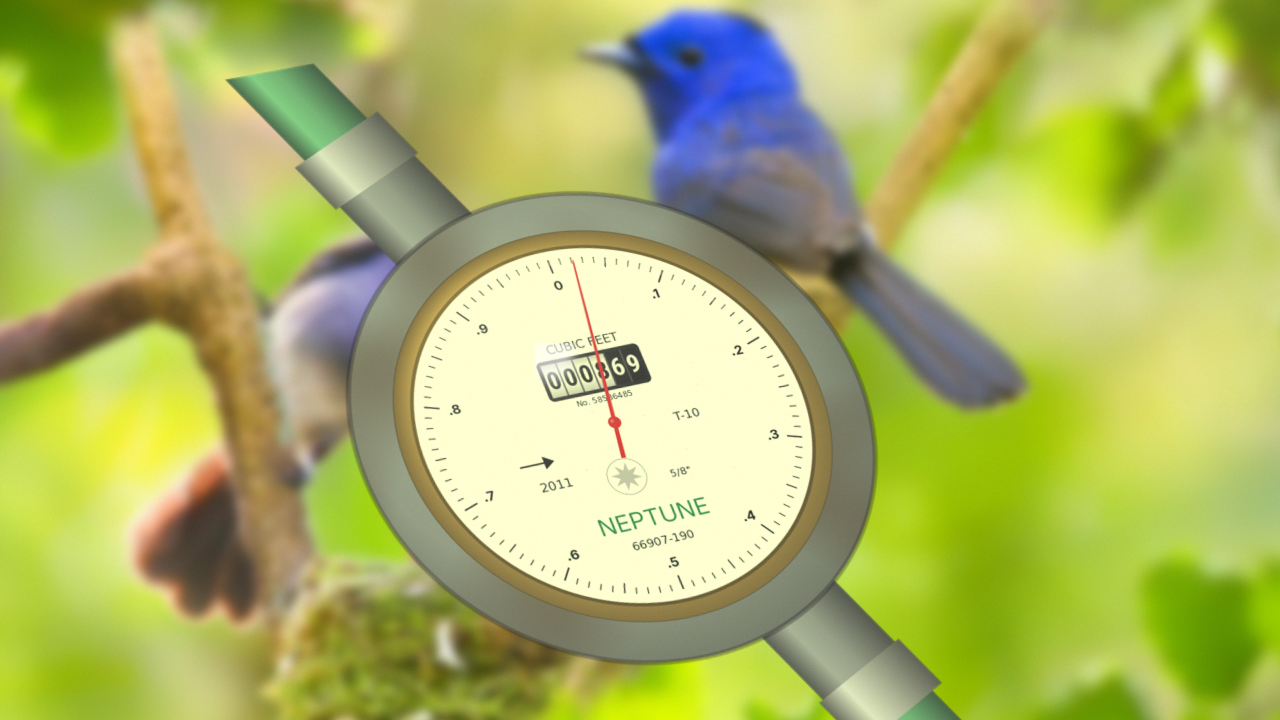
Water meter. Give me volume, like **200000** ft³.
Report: **869.02** ft³
